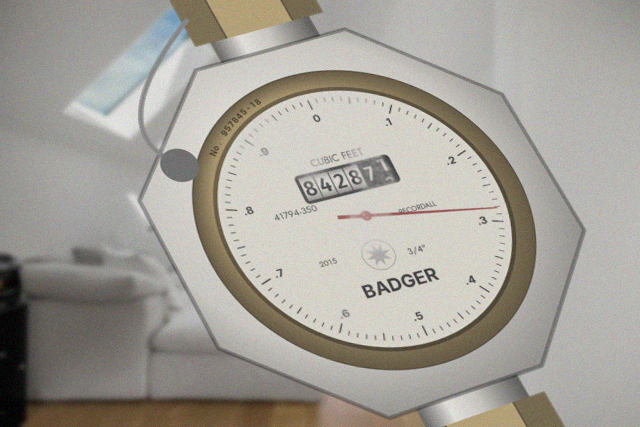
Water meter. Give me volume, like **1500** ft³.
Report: **842871.28** ft³
